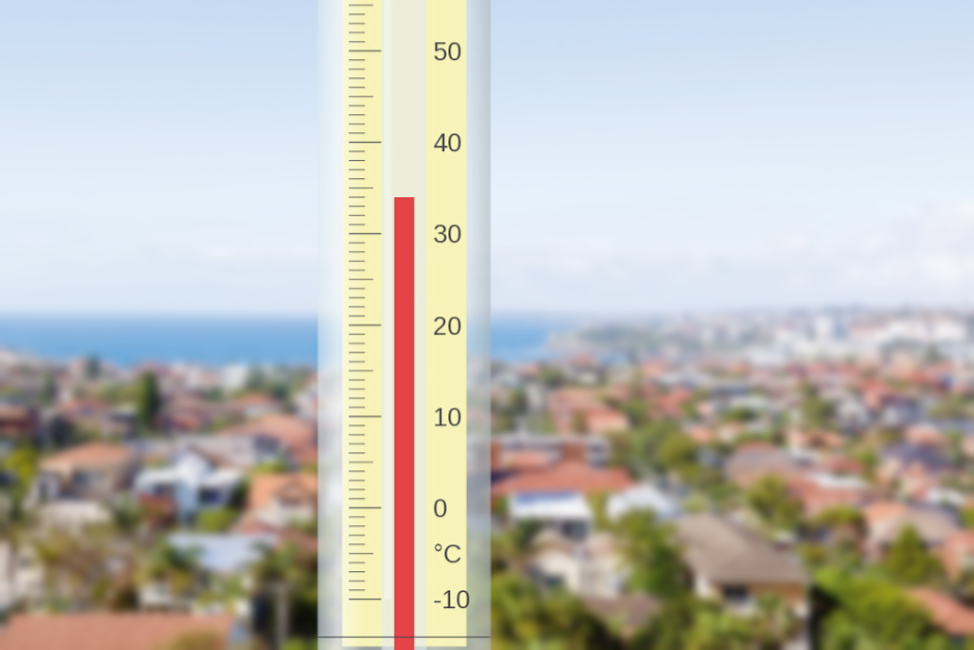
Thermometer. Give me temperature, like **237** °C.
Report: **34** °C
